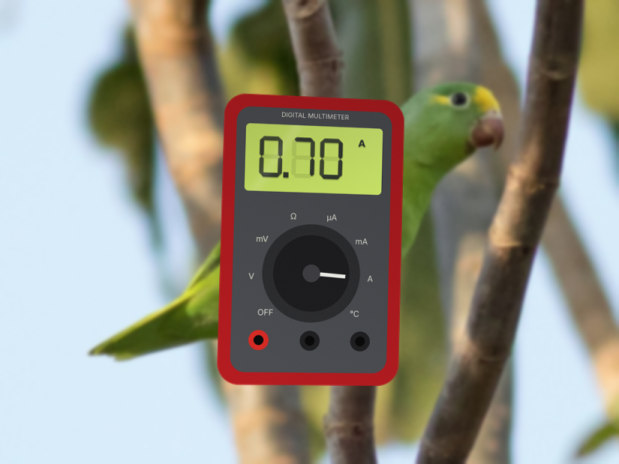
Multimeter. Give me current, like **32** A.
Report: **0.70** A
